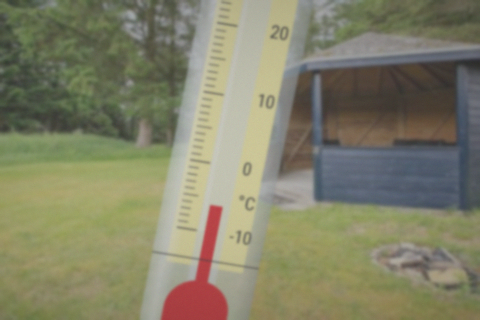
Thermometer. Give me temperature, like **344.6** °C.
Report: **-6** °C
